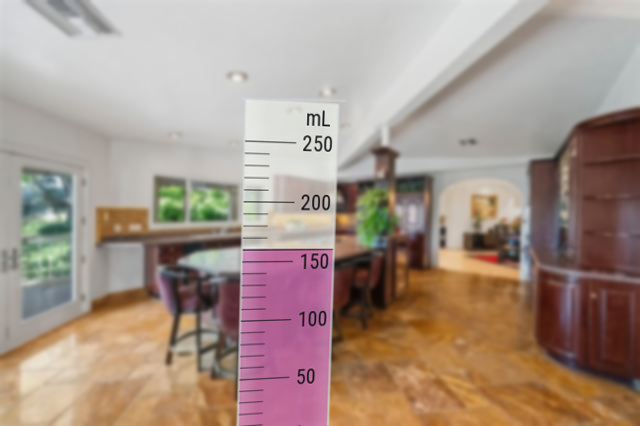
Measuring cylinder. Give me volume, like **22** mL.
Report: **160** mL
